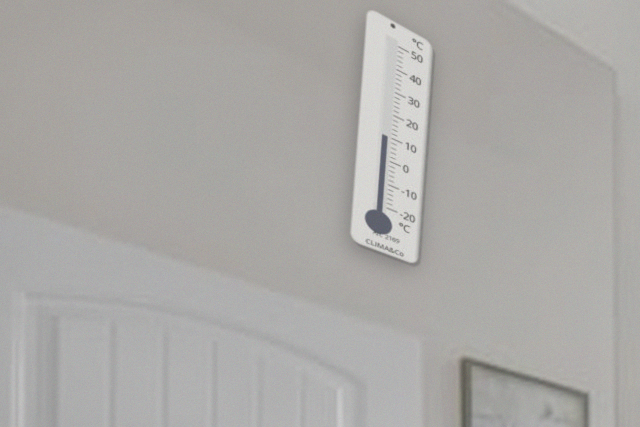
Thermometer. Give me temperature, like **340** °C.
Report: **10** °C
